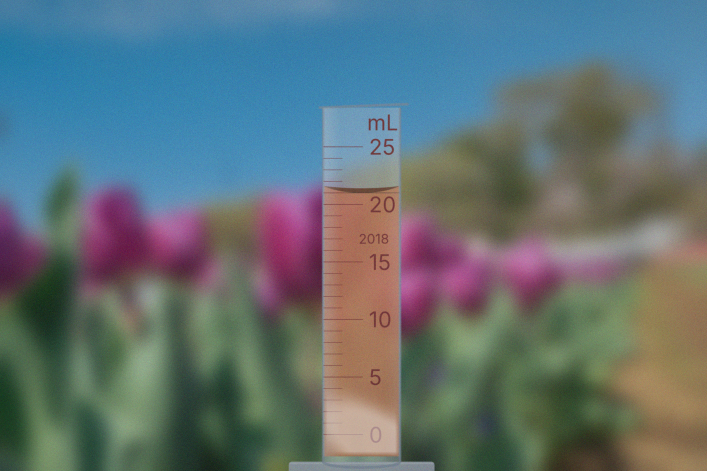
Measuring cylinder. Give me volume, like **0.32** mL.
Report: **21** mL
